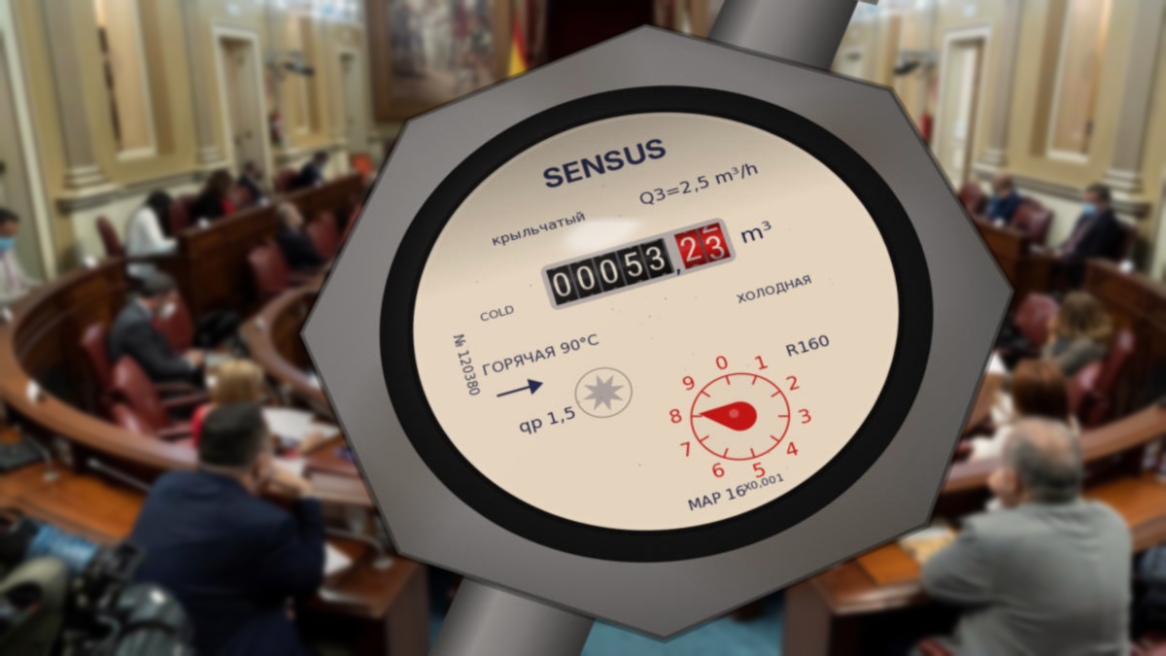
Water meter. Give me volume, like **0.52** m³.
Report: **53.228** m³
